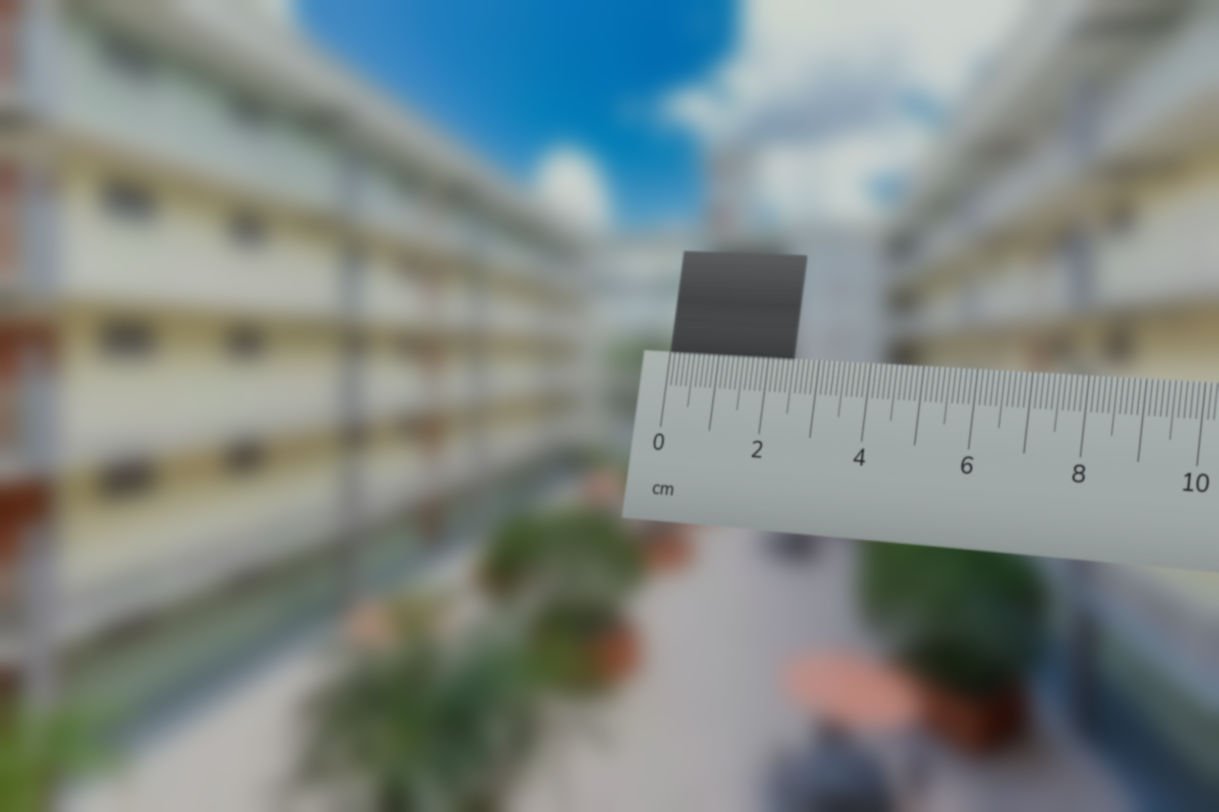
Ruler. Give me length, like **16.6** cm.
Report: **2.5** cm
